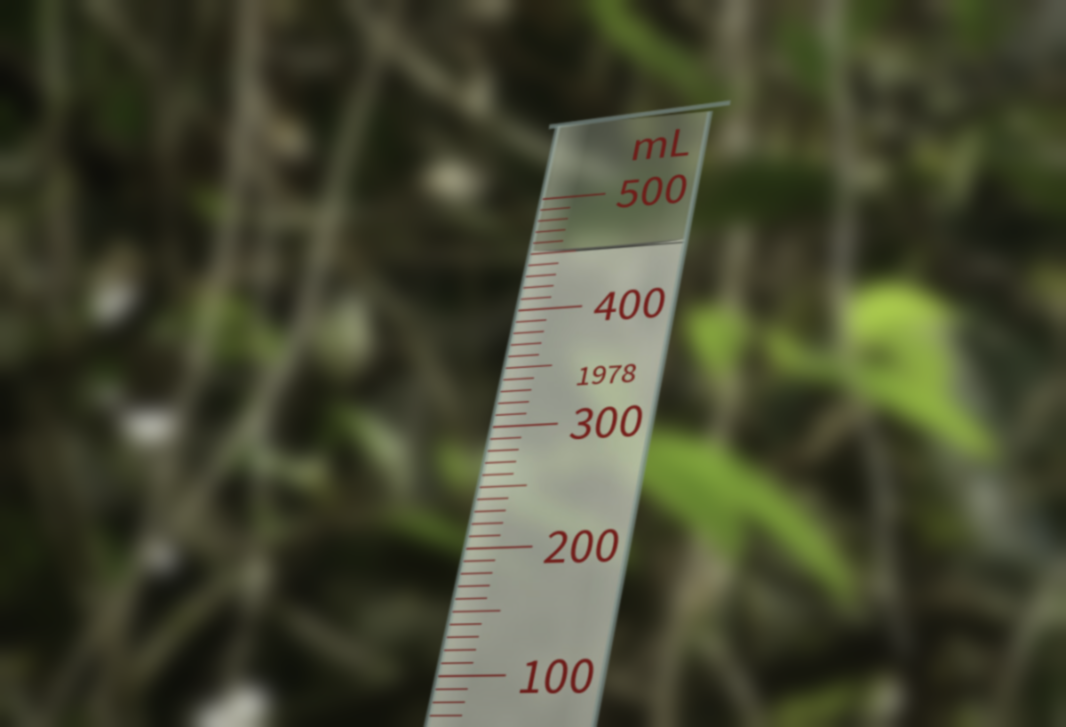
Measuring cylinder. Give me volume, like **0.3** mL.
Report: **450** mL
